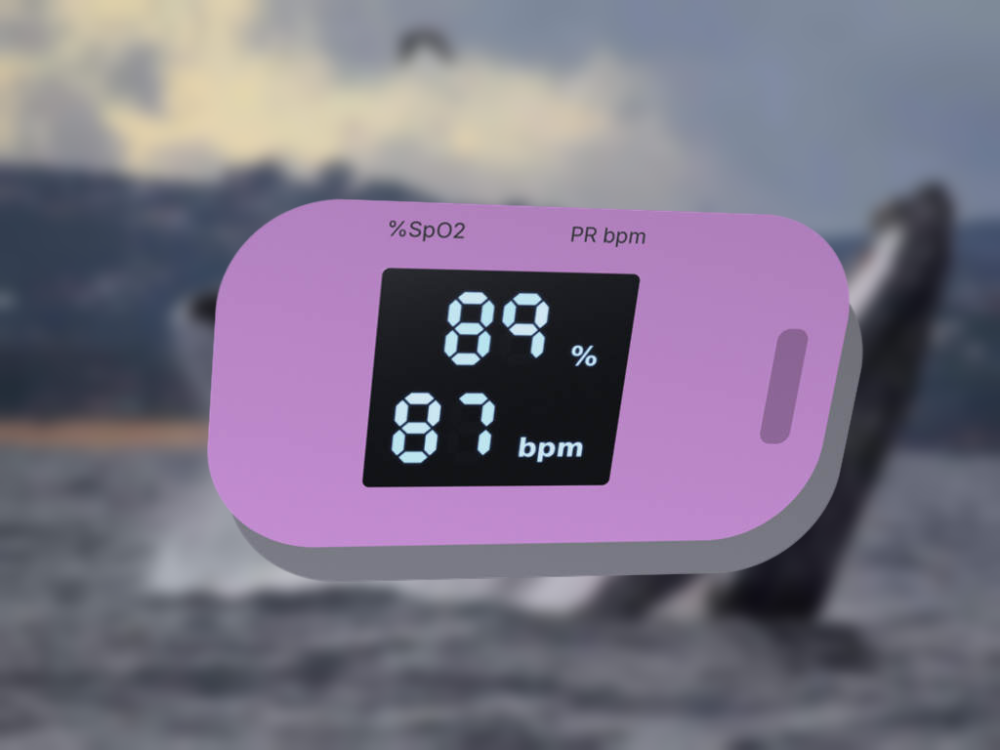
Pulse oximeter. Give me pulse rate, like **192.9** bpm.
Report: **87** bpm
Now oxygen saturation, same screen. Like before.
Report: **89** %
